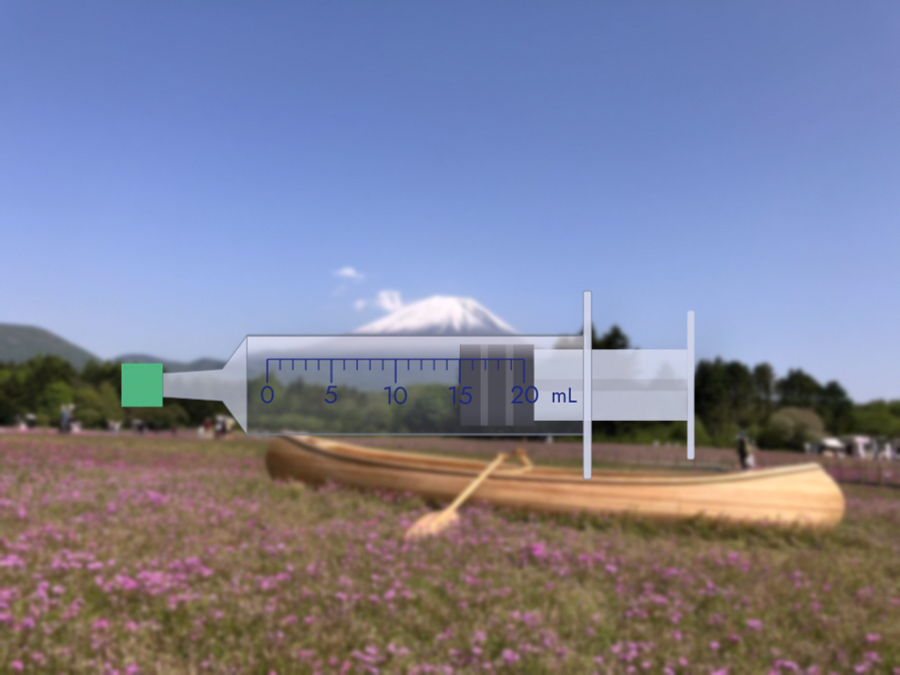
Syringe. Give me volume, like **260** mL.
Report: **15** mL
